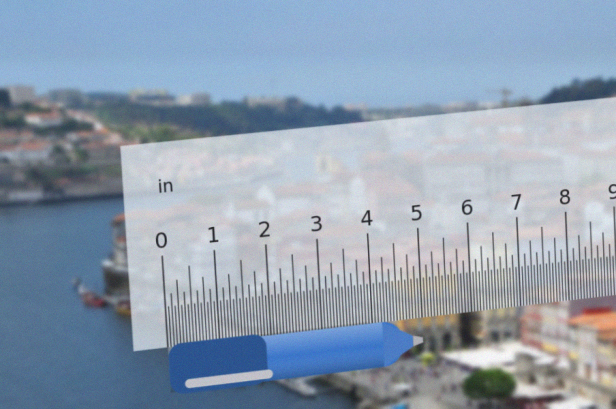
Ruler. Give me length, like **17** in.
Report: **5** in
